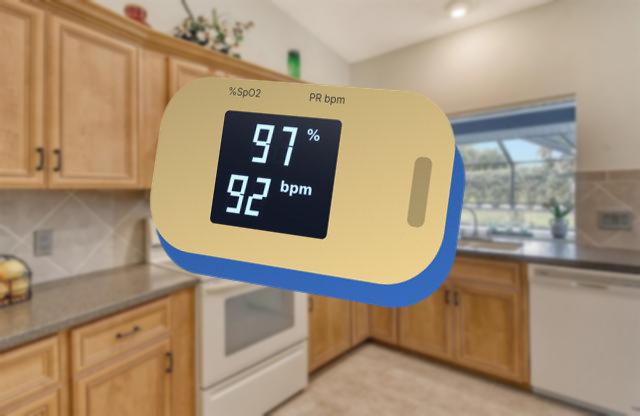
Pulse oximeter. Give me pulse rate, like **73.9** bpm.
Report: **92** bpm
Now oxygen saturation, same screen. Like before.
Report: **97** %
